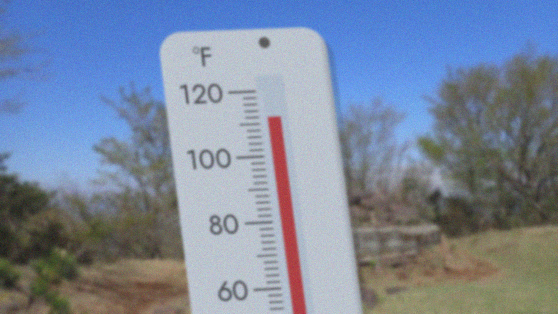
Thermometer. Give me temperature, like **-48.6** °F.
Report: **112** °F
